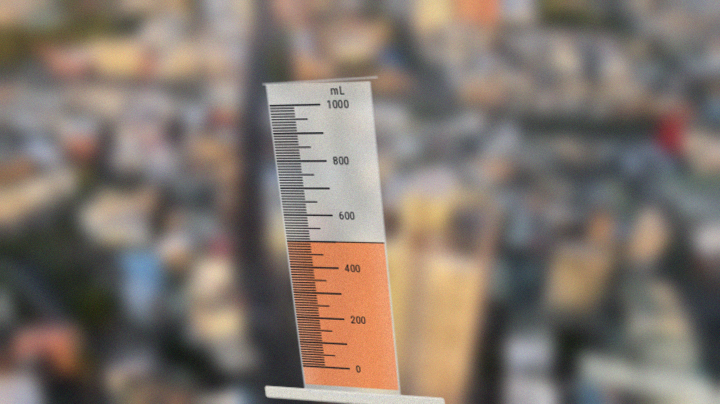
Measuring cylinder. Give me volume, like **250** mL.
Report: **500** mL
